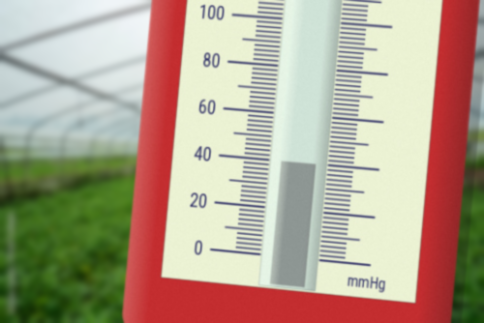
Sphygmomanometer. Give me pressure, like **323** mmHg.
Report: **40** mmHg
